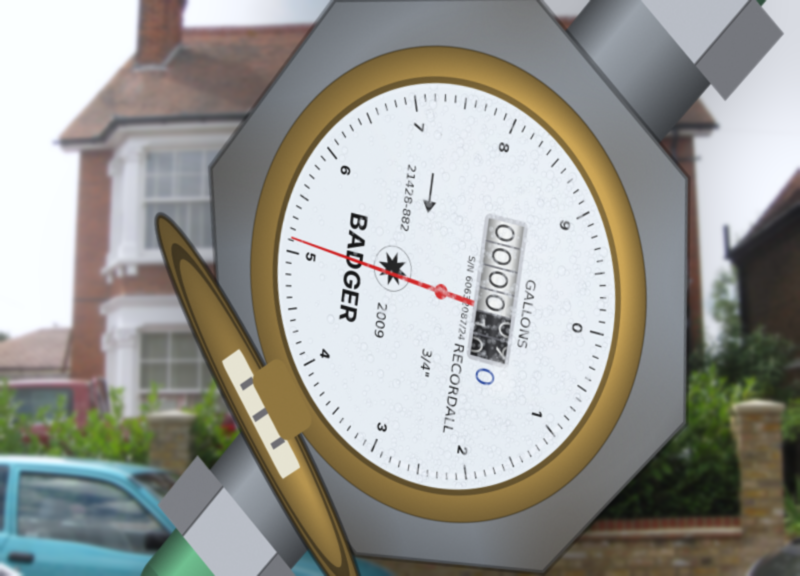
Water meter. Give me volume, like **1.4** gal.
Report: **95.1** gal
